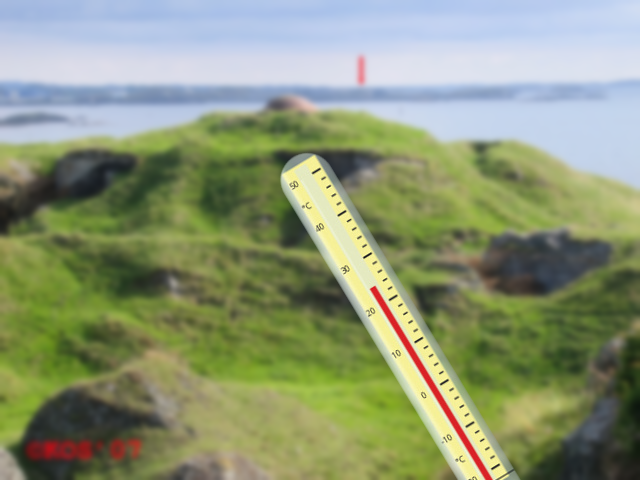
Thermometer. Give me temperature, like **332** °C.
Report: **24** °C
